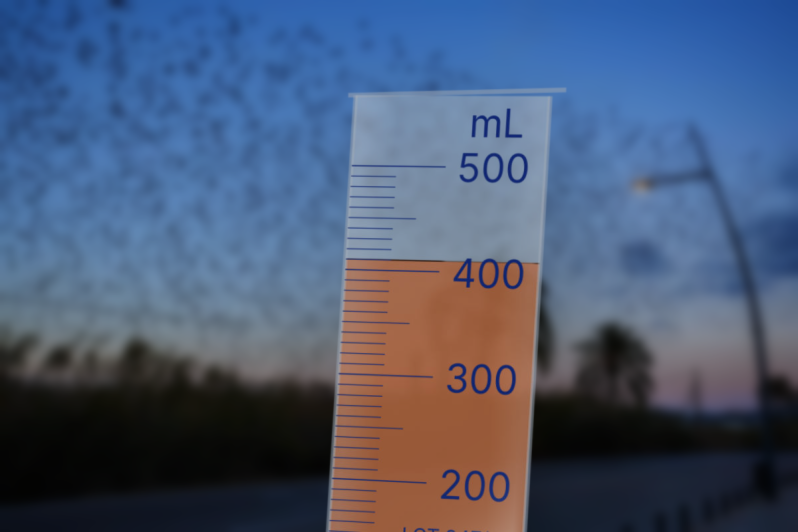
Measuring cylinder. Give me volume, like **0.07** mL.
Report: **410** mL
